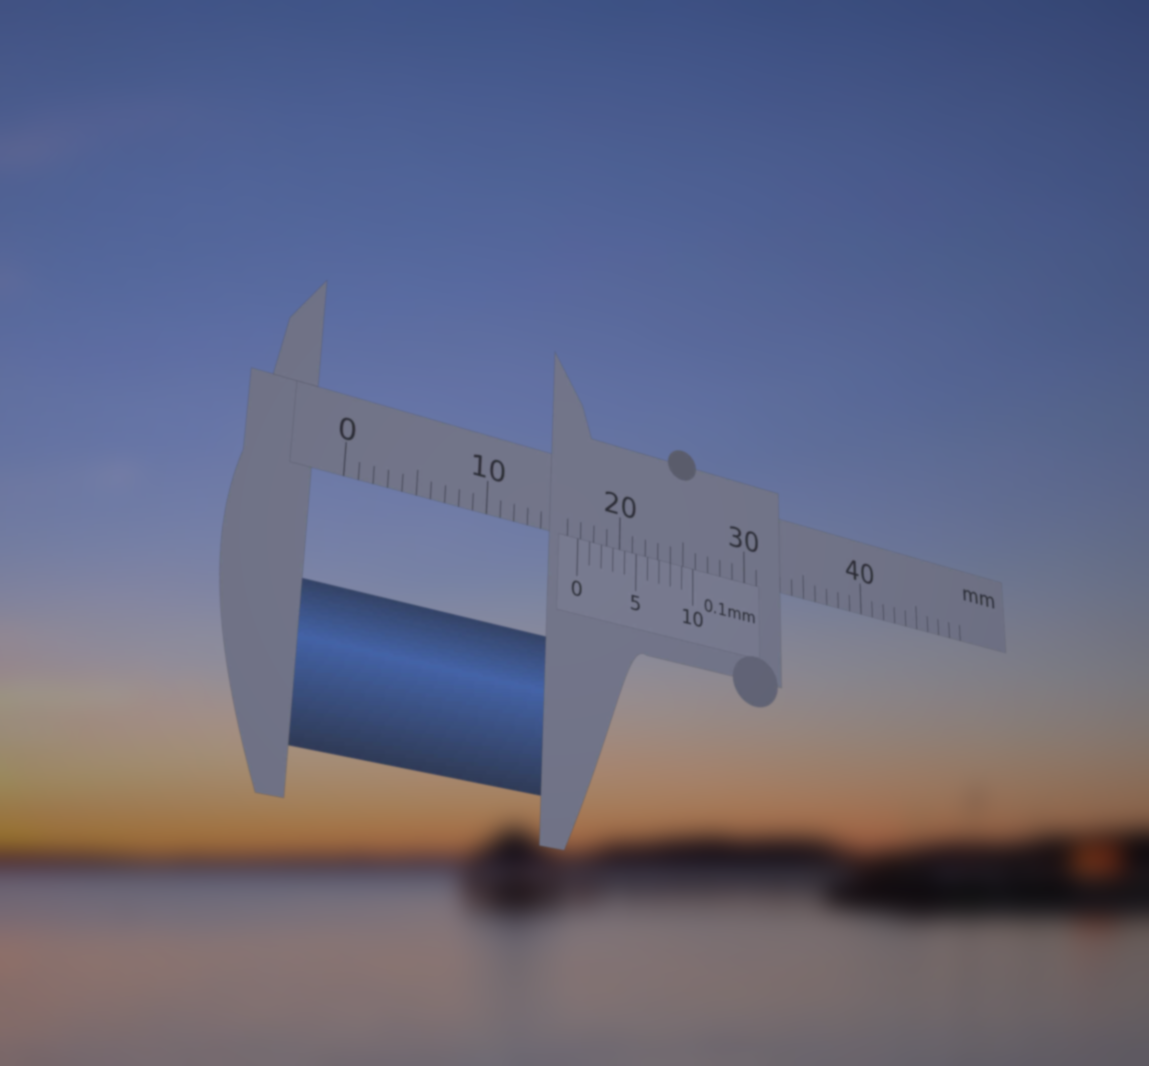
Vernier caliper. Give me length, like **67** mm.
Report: **16.8** mm
